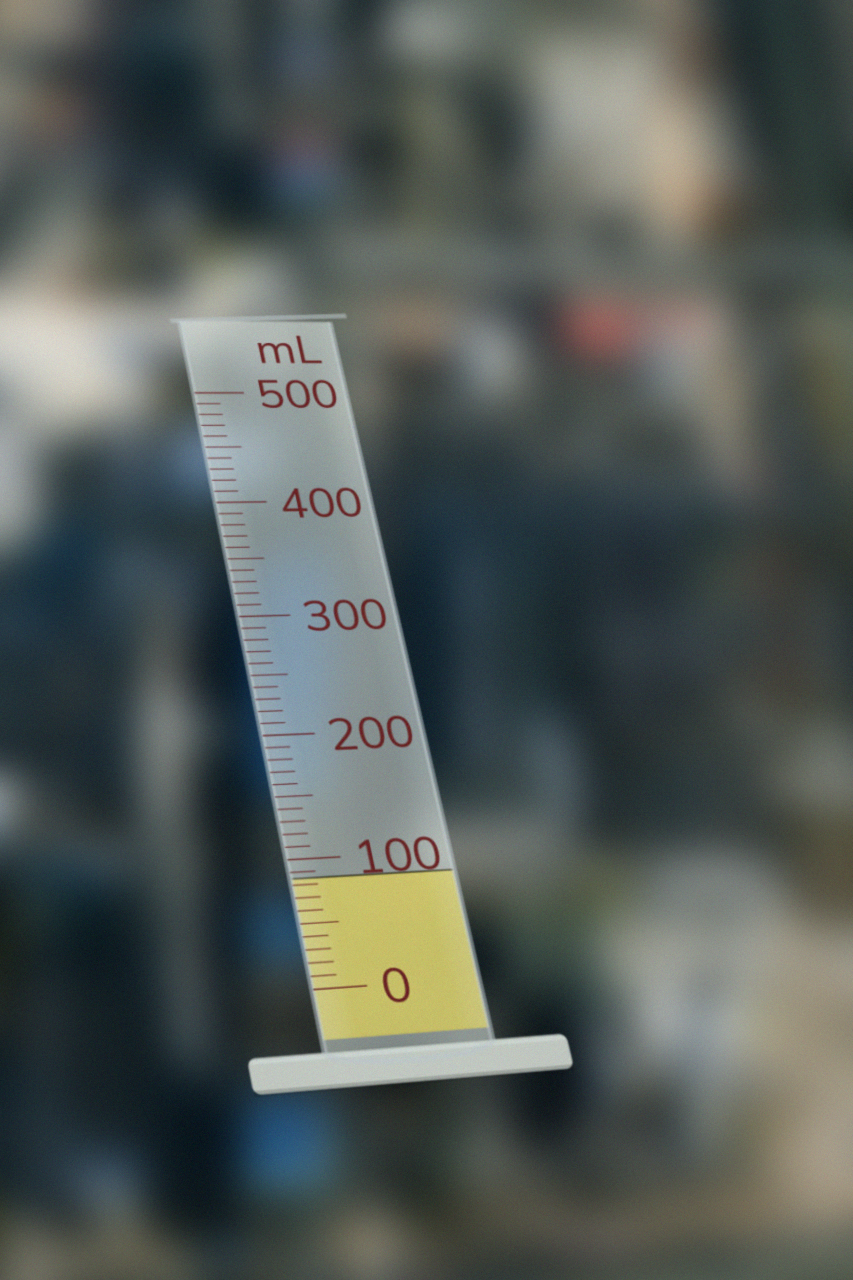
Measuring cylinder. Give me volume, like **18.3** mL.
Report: **85** mL
